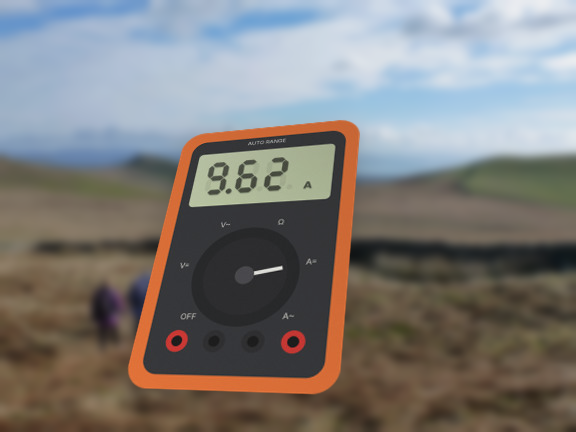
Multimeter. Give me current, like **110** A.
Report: **9.62** A
